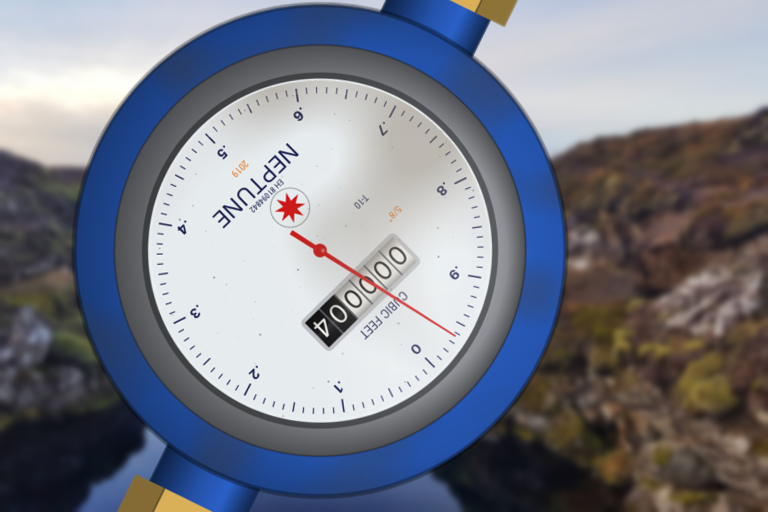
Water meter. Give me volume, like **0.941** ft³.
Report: **3.96** ft³
